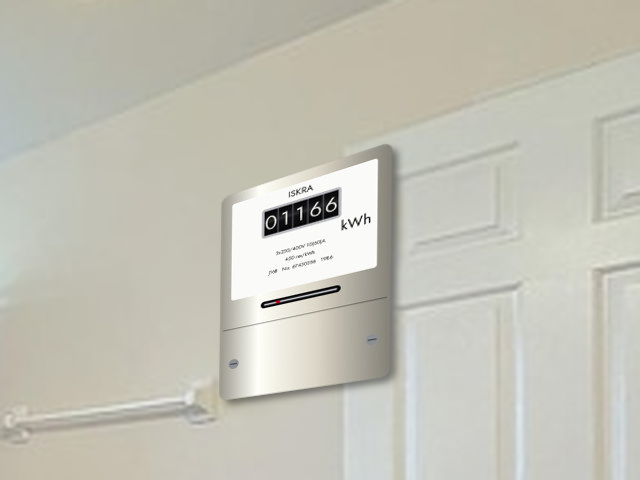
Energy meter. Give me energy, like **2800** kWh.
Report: **1166** kWh
